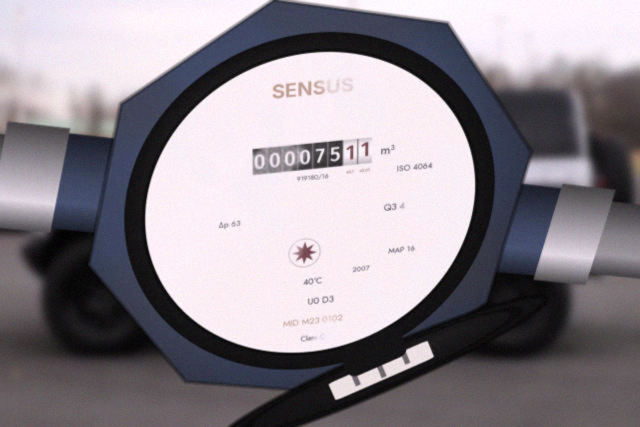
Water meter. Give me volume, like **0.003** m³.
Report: **75.11** m³
